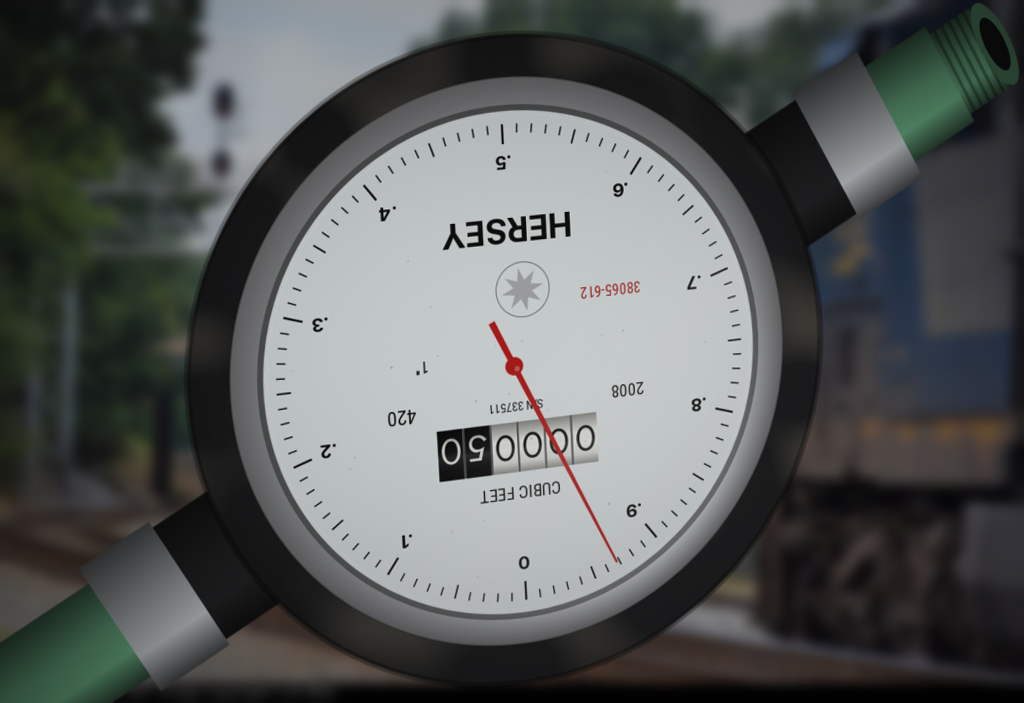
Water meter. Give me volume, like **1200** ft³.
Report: **49.93** ft³
